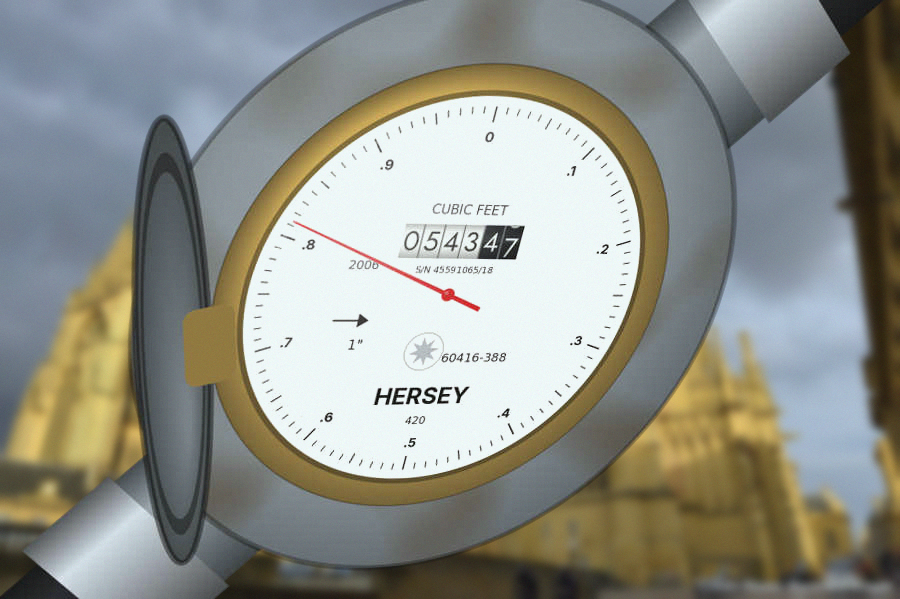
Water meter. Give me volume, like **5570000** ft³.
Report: **54346.81** ft³
